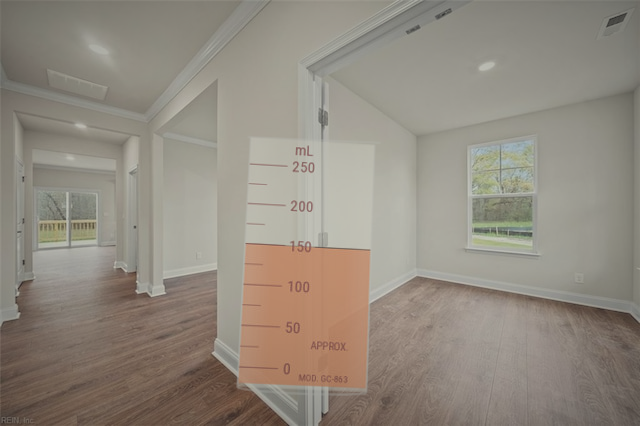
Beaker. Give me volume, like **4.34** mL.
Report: **150** mL
